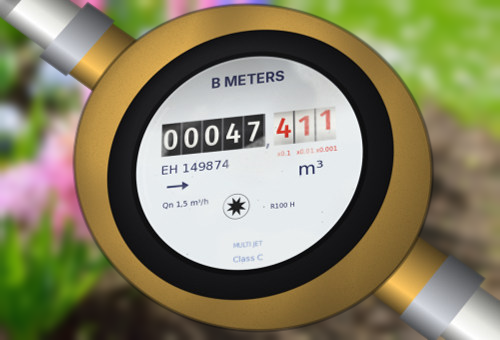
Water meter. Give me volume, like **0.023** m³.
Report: **47.411** m³
